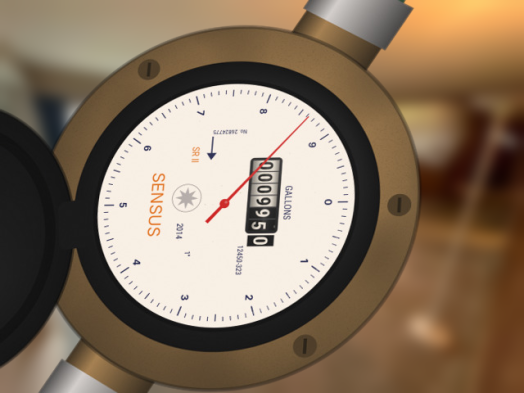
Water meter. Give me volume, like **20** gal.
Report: **9948.6** gal
